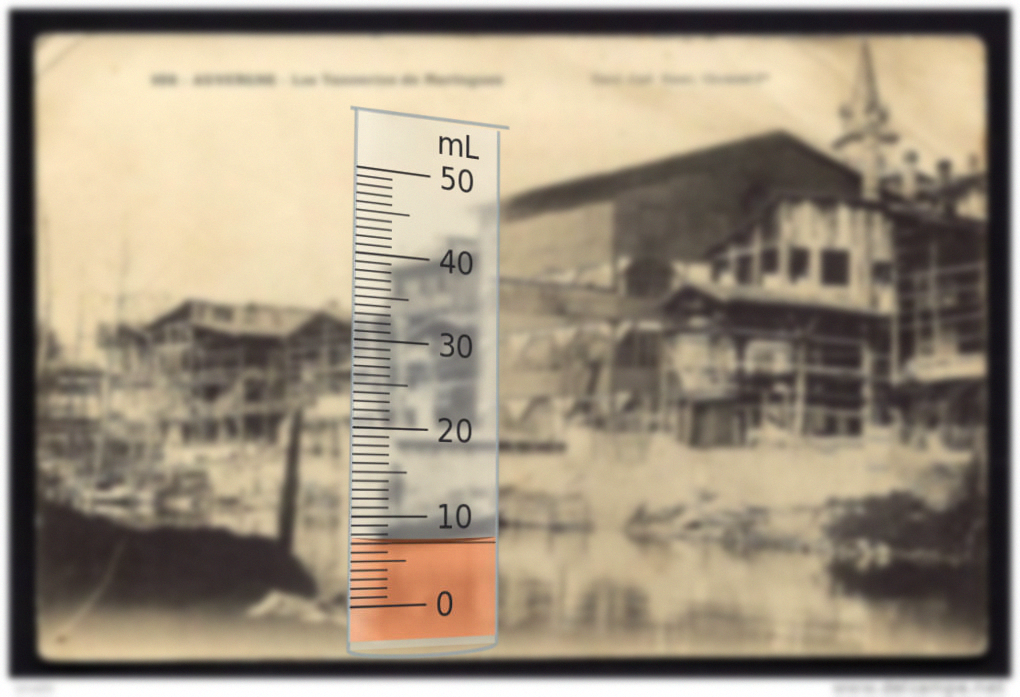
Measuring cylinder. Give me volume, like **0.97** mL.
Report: **7** mL
